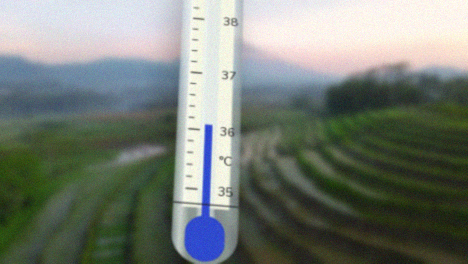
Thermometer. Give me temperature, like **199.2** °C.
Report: **36.1** °C
